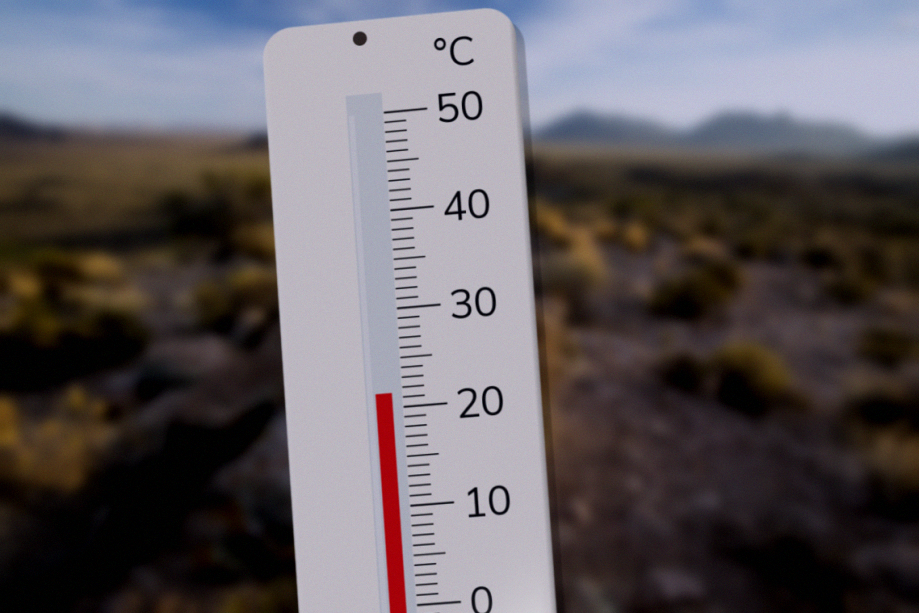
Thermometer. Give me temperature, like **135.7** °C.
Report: **21.5** °C
